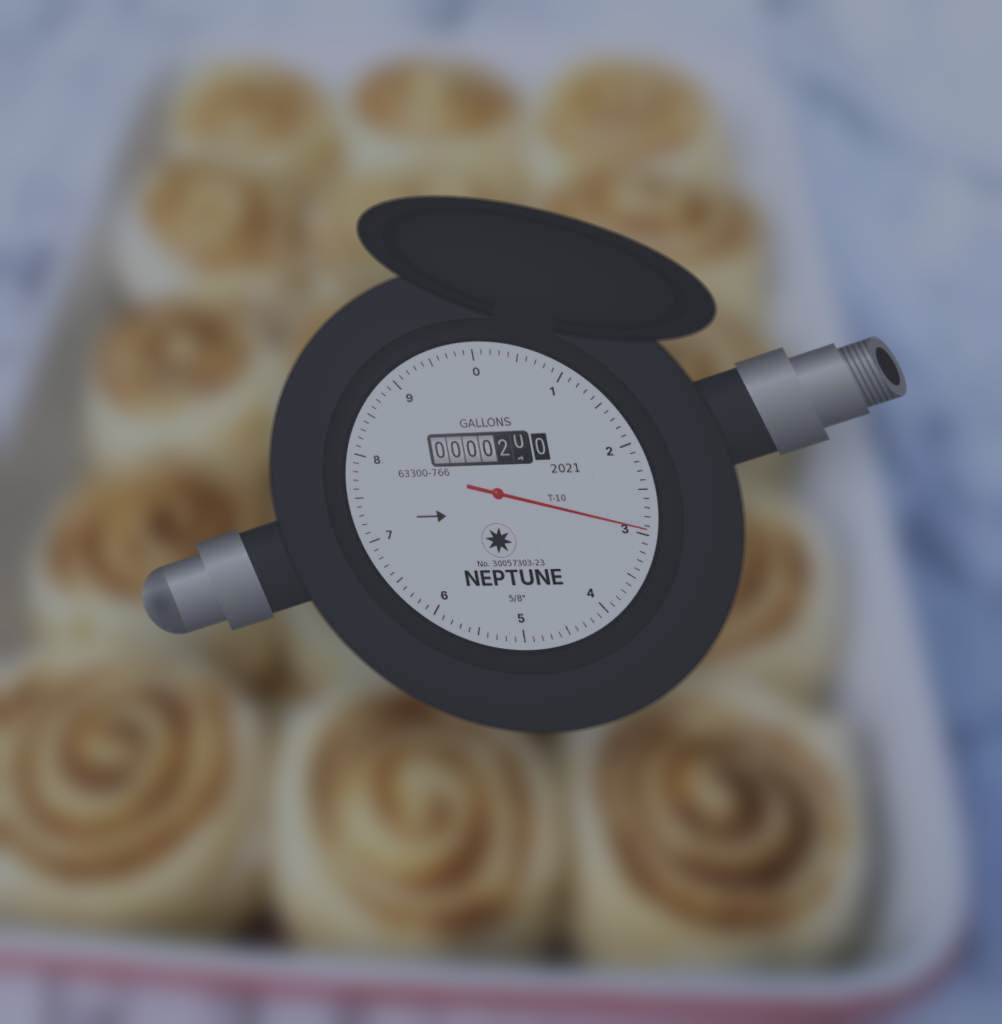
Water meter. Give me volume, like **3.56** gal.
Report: **202.9** gal
